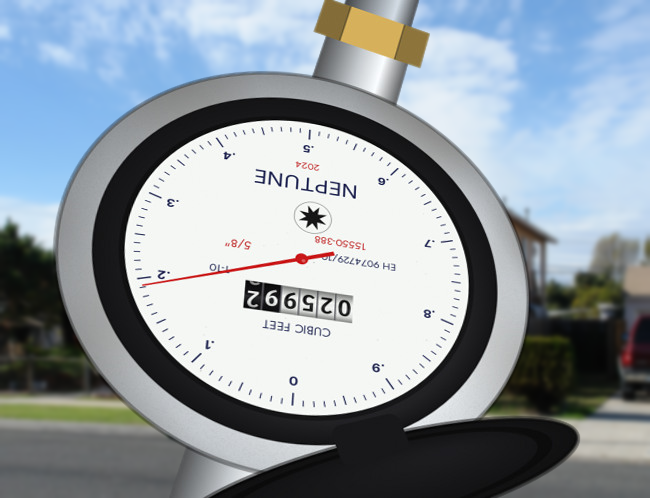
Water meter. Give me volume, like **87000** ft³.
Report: **25992.19** ft³
